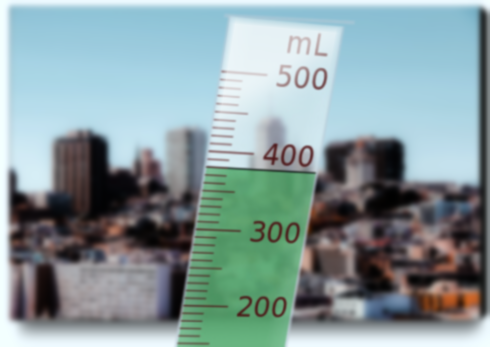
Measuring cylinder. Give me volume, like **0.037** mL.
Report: **380** mL
